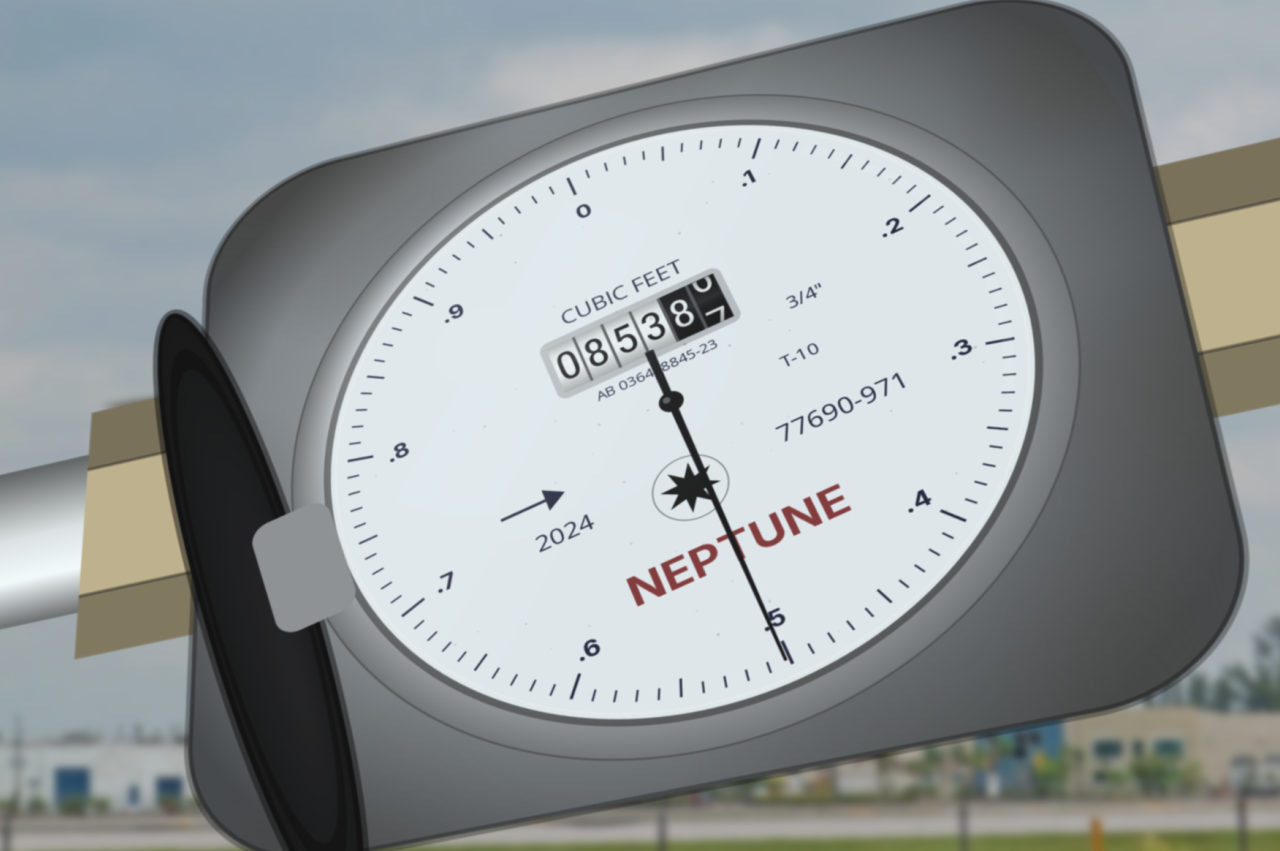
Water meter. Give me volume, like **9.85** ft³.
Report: **85386.50** ft³
